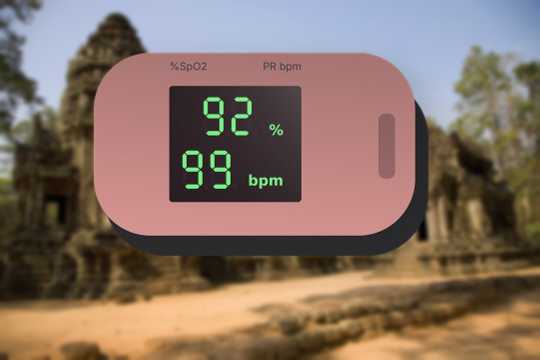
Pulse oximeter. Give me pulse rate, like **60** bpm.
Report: **99** bpm
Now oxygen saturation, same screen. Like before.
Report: **92** %
